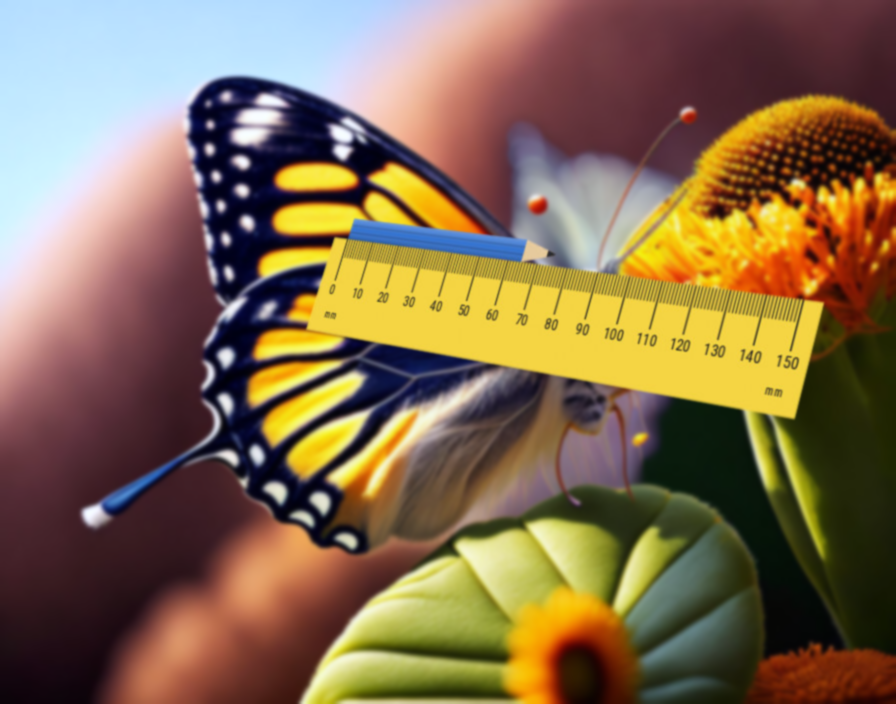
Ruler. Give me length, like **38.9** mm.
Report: **75** mm
